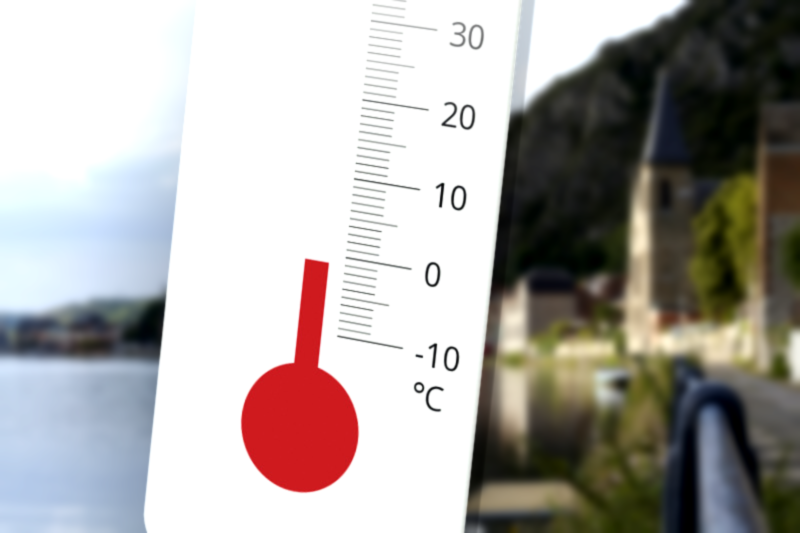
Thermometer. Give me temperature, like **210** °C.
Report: **-1** °C
